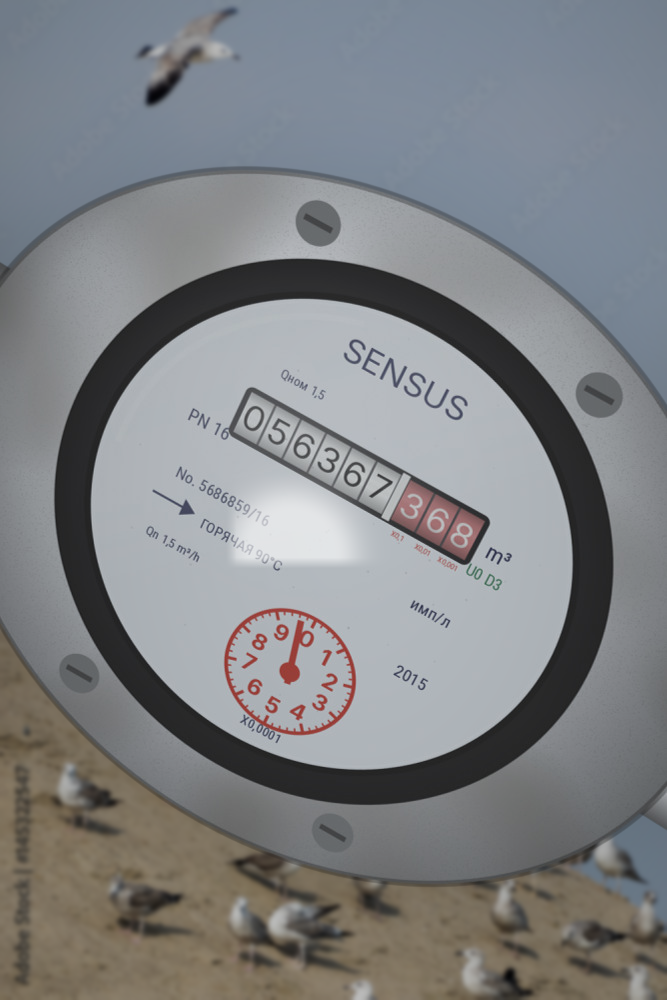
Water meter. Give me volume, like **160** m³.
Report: **56367.3679** m³
